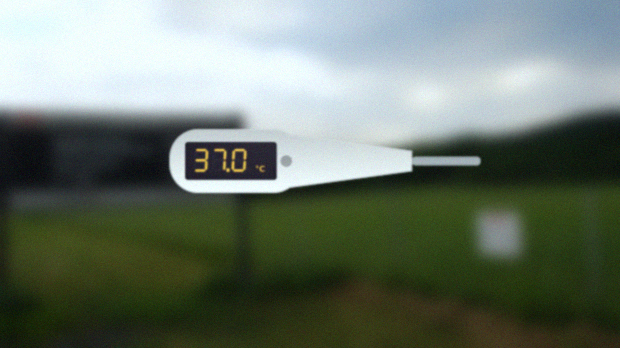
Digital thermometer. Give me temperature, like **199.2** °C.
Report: **37.0** °C
